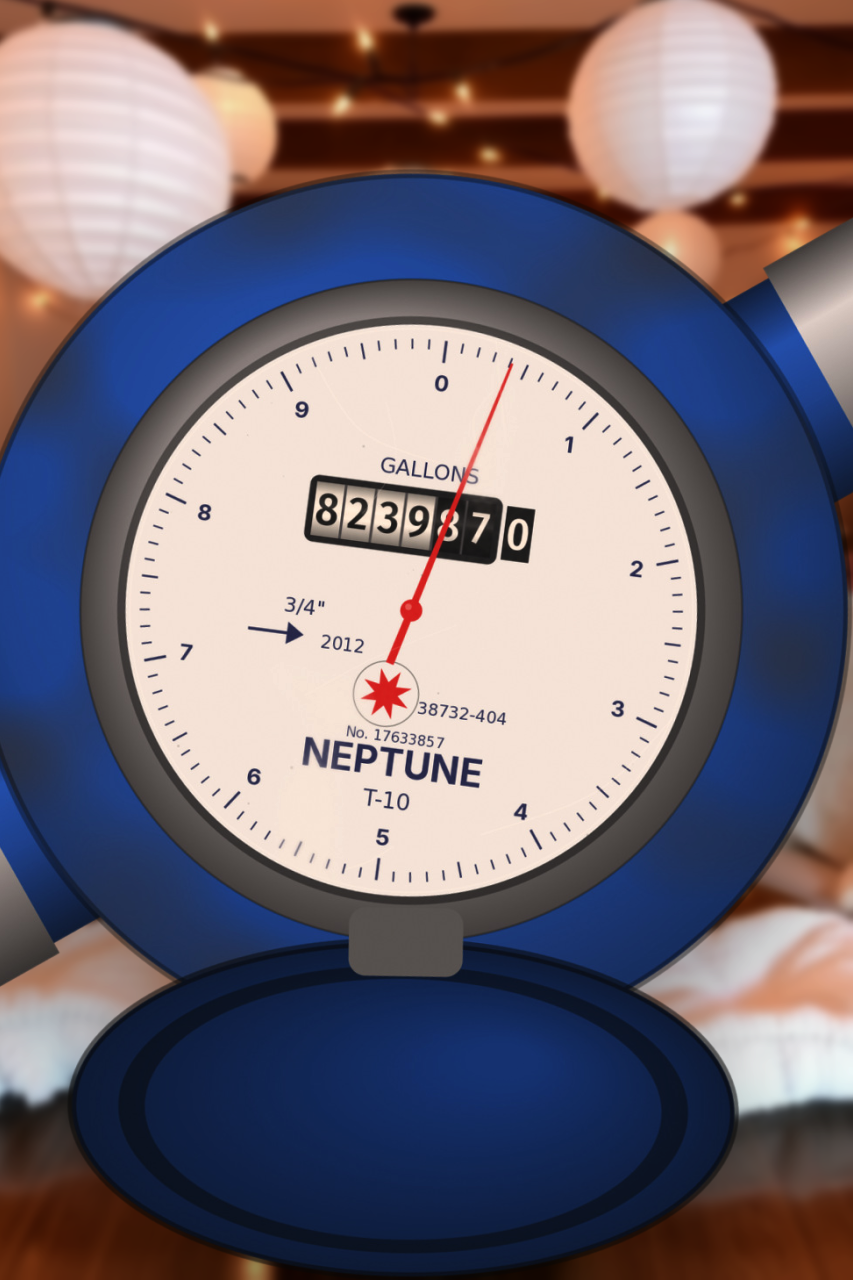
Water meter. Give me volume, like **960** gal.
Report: **8239870.4** gal
